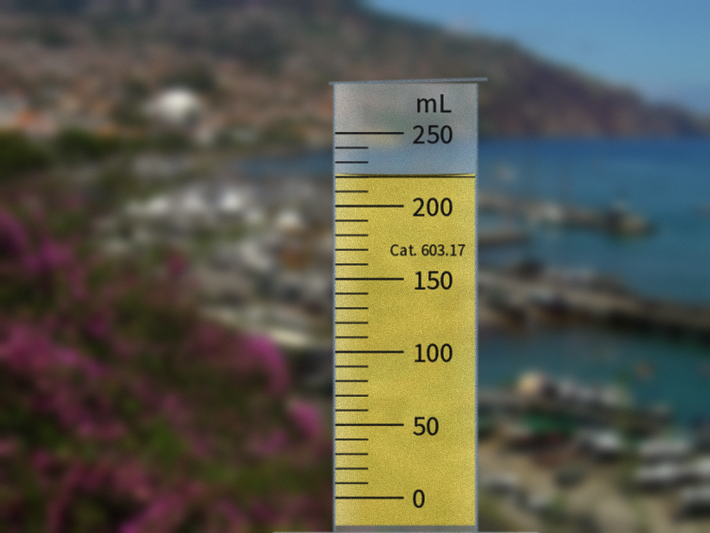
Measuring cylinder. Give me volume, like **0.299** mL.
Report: **220** mL
